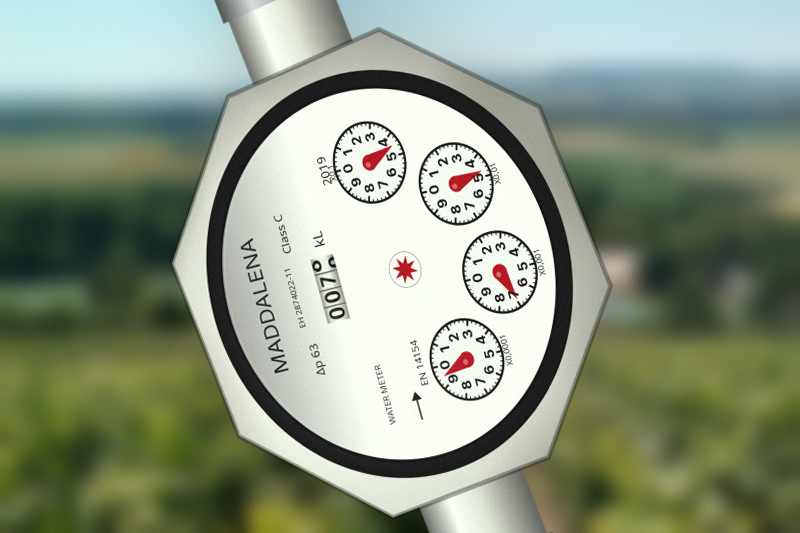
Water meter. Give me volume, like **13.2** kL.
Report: **78.4469** kL
